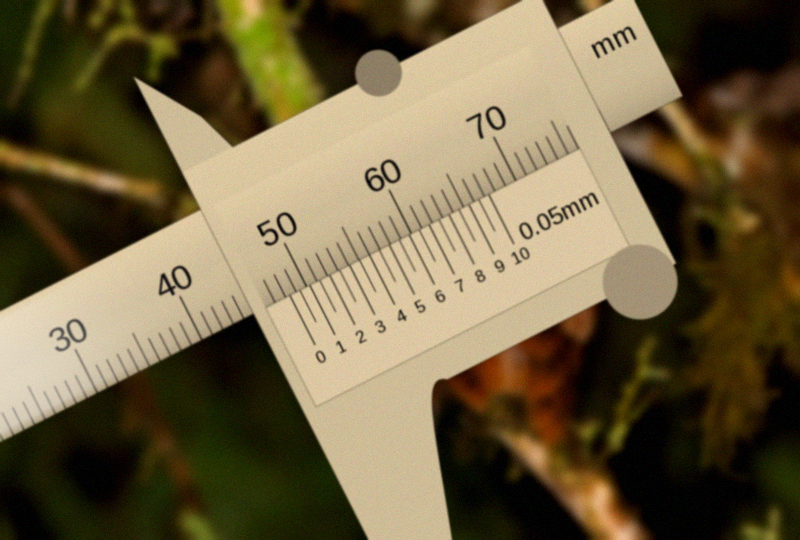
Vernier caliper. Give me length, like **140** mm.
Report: **48.4** mm
